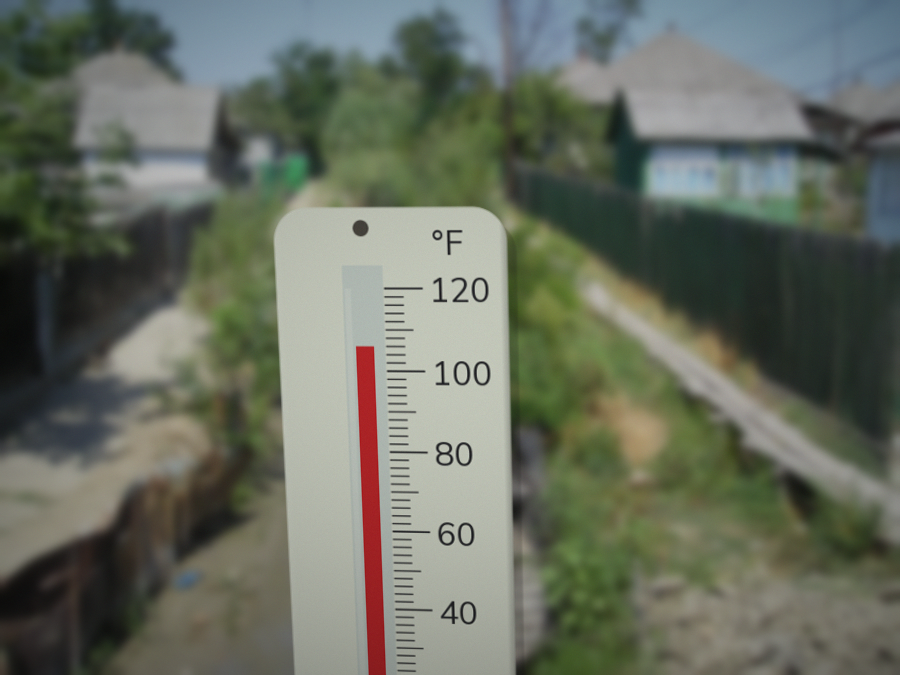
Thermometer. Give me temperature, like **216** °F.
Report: **106** °F
